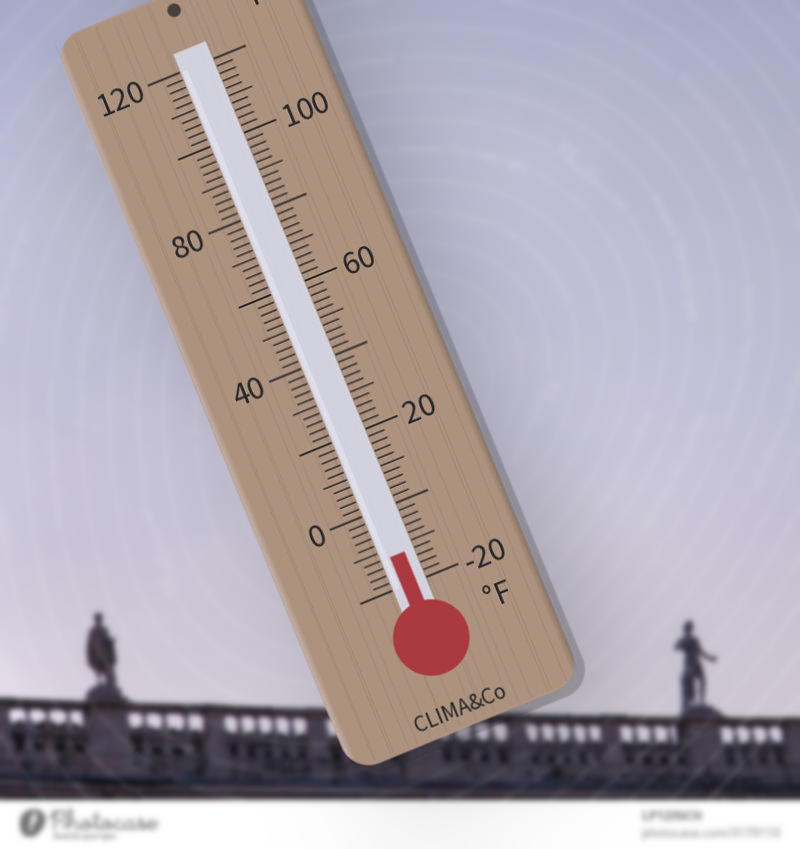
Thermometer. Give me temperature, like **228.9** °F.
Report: **-12** °F
